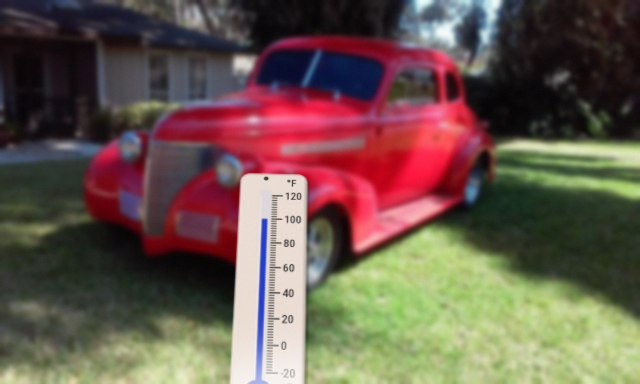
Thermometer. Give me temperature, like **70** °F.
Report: **100** °F
